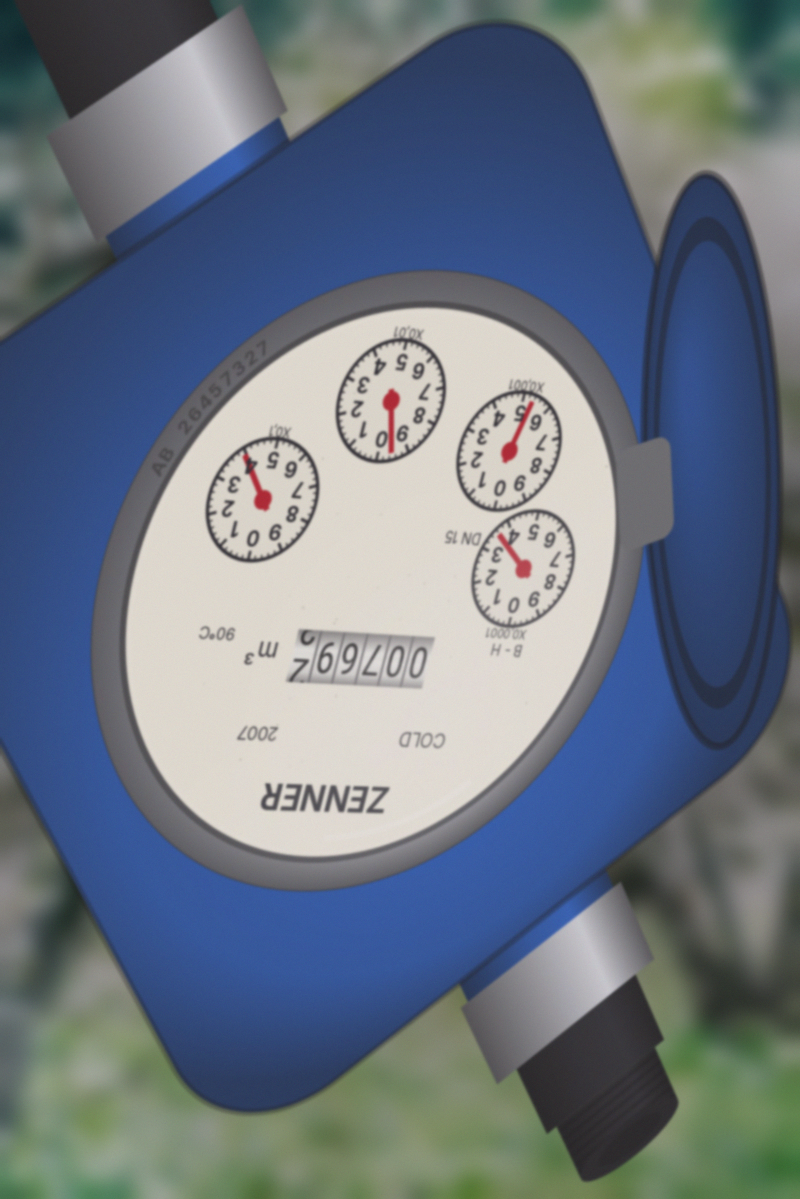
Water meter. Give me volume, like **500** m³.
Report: **7692.3953** m³
